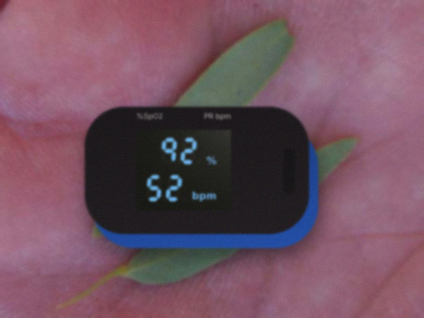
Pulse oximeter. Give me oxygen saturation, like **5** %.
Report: **92** %
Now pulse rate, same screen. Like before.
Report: **52** bpm
